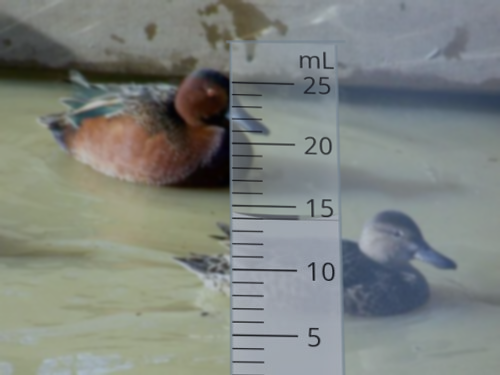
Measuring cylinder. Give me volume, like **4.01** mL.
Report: **14** mL
